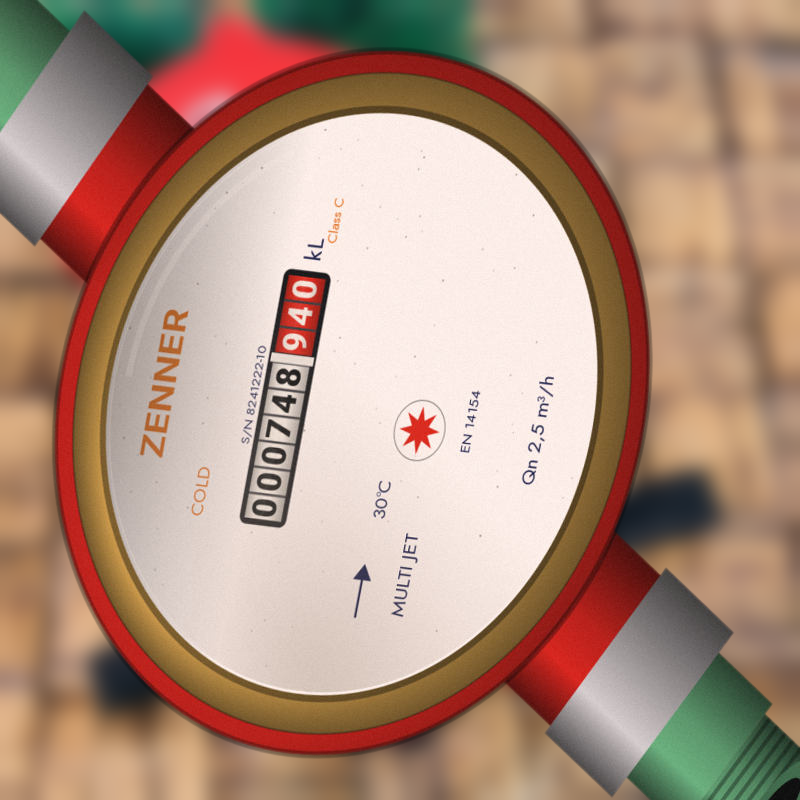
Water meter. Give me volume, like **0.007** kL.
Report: **748.940** kL
